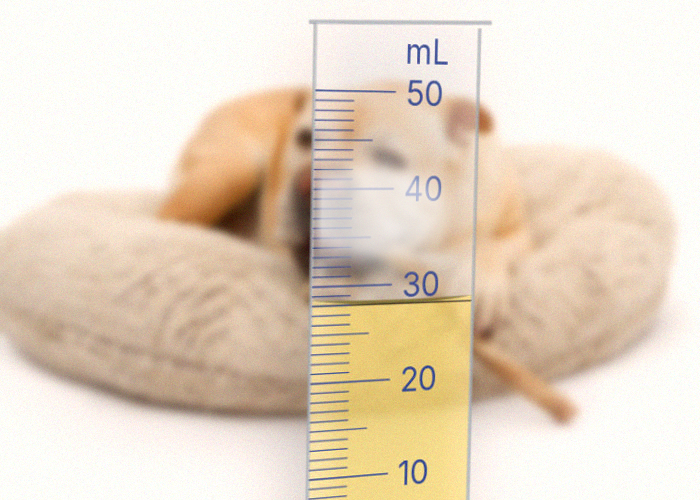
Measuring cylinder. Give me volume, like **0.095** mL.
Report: **28** mL
